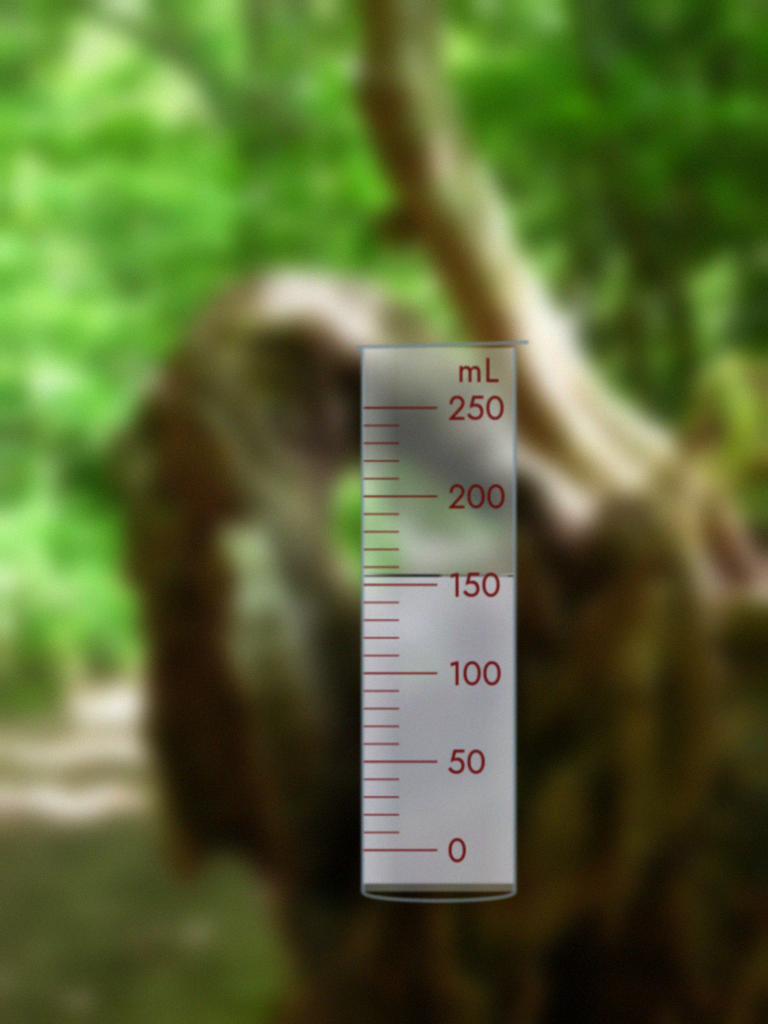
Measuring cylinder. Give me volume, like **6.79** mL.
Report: **155** mL
